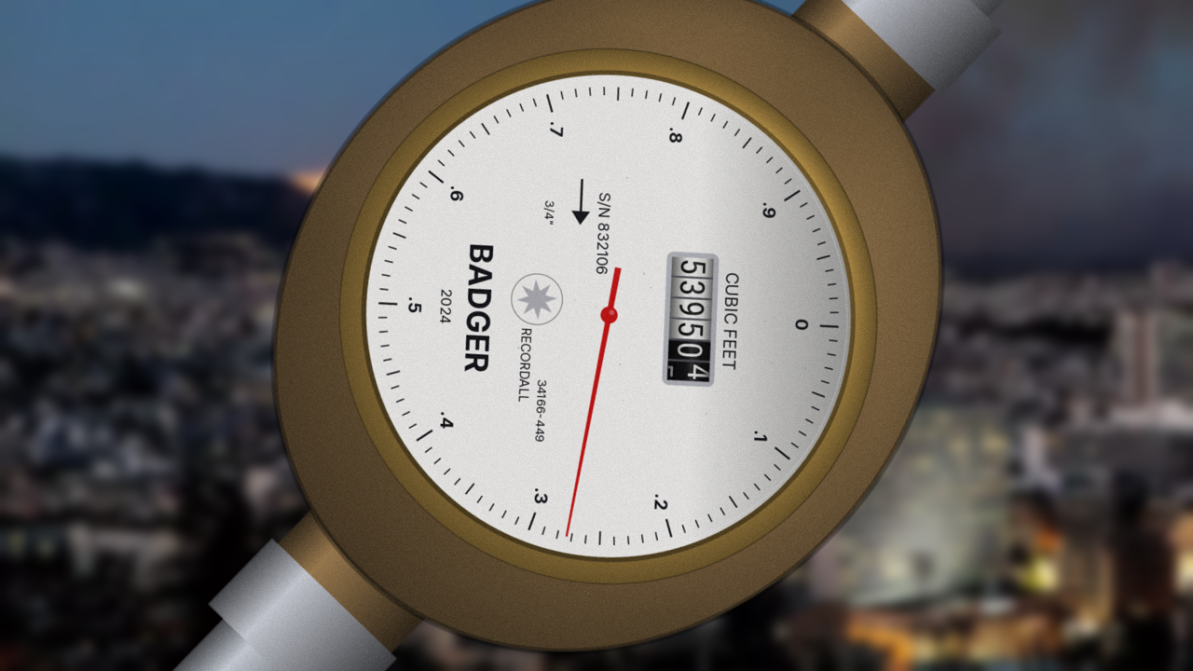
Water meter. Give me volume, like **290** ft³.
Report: **539504.27** ft³
